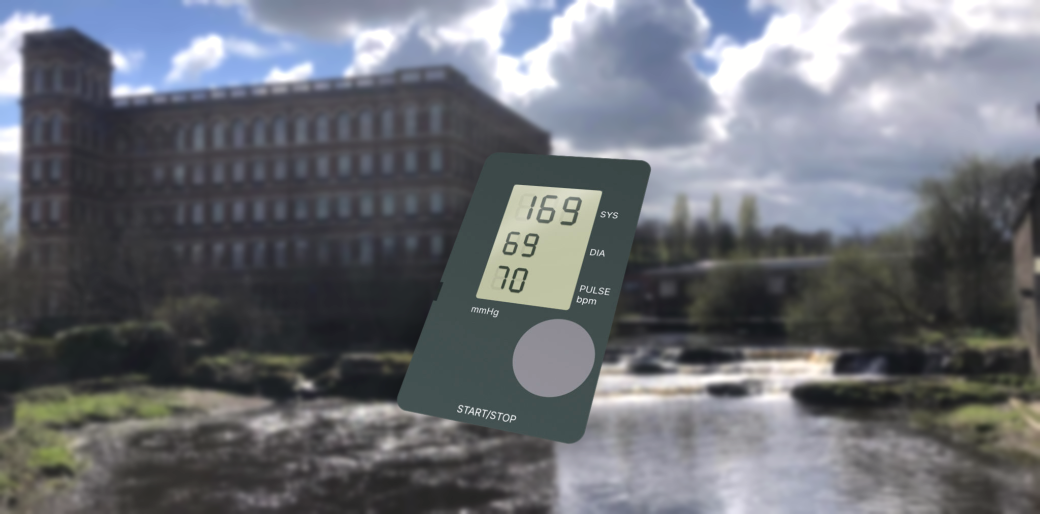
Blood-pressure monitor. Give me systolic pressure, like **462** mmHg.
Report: **169** mmHg
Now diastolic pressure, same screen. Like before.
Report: **69** mmHg
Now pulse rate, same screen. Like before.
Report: **70** bpm
